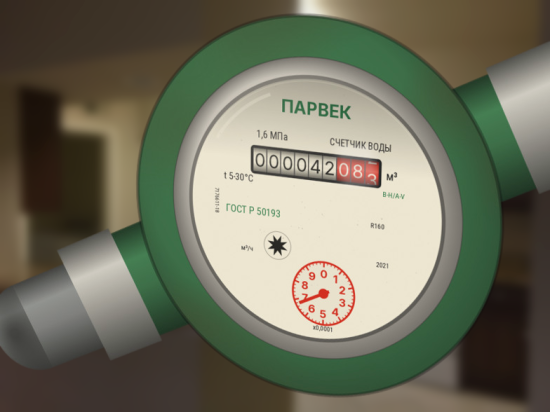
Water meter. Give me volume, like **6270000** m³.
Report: **42.0826** m³
